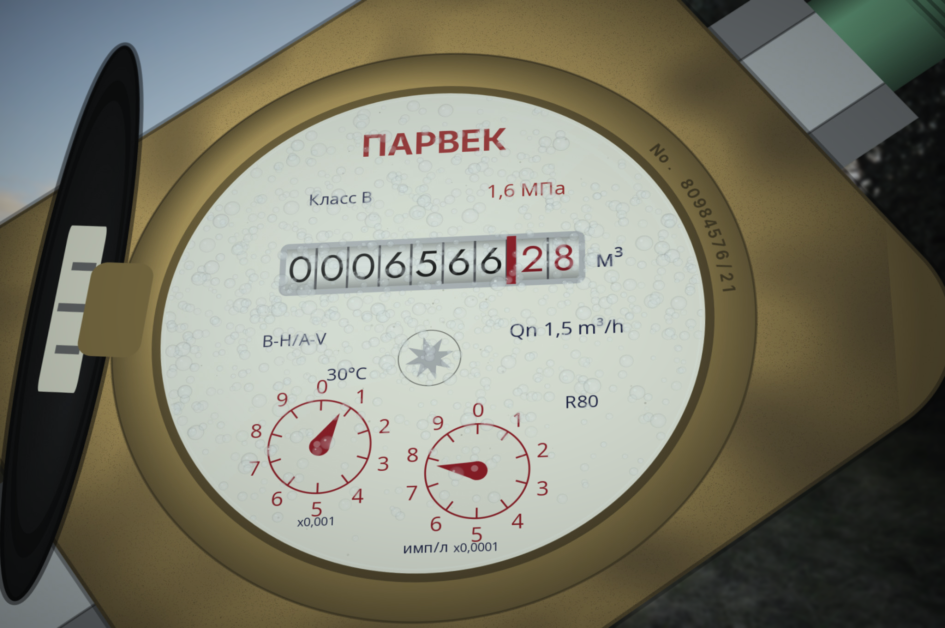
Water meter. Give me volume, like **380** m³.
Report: **6566.2807** m³
